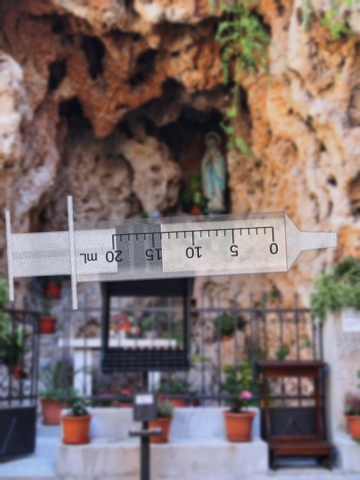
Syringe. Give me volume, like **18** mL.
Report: **14** mL
